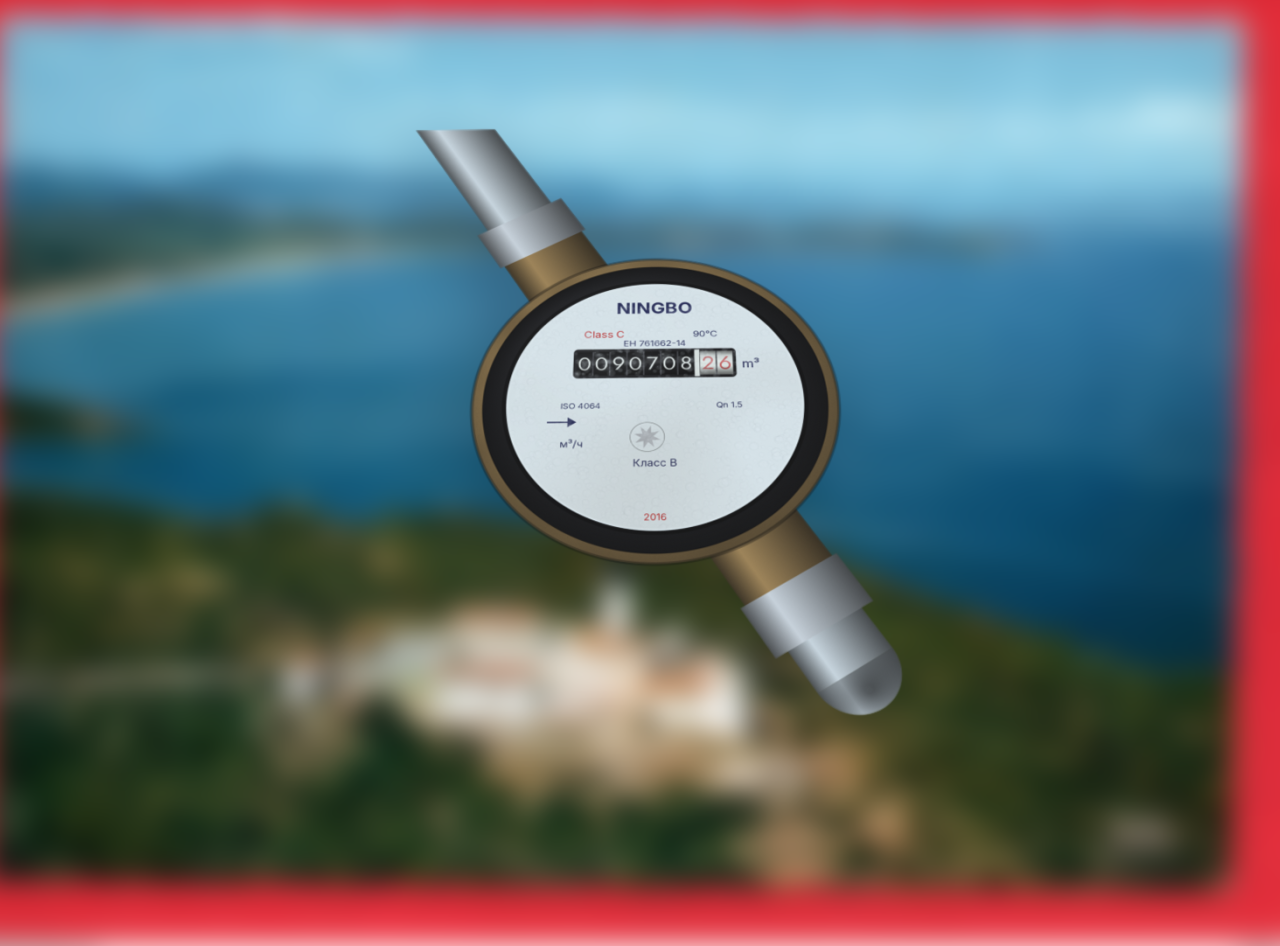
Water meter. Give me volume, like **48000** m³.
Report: **90708.26** m³
